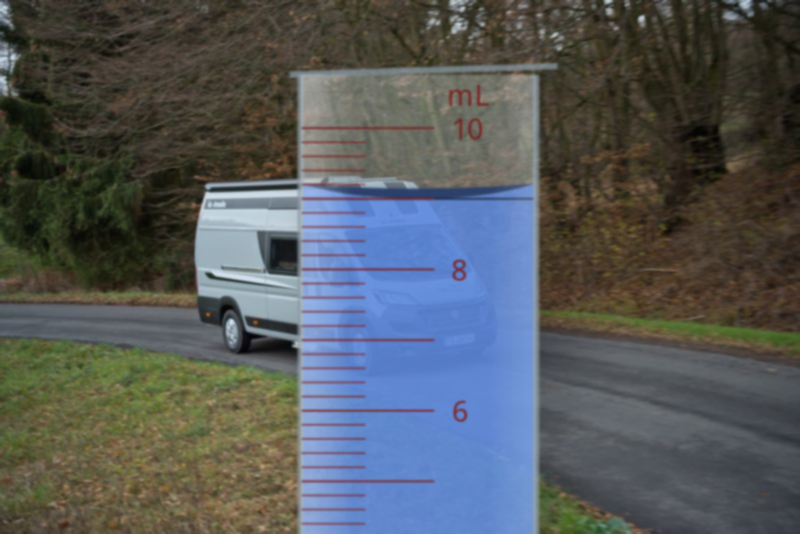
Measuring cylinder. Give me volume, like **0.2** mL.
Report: **9** mL
